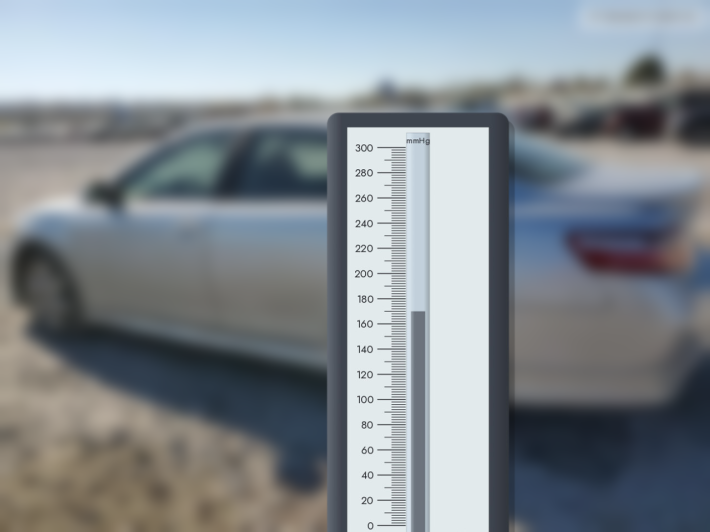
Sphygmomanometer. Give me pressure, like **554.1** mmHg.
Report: **170** mmHg
